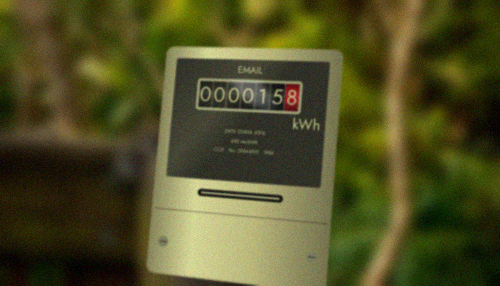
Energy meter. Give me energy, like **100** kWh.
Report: **15.8** kWh
